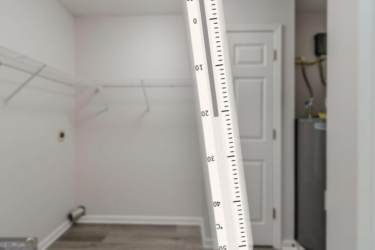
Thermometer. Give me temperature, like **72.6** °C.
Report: **21** °C
